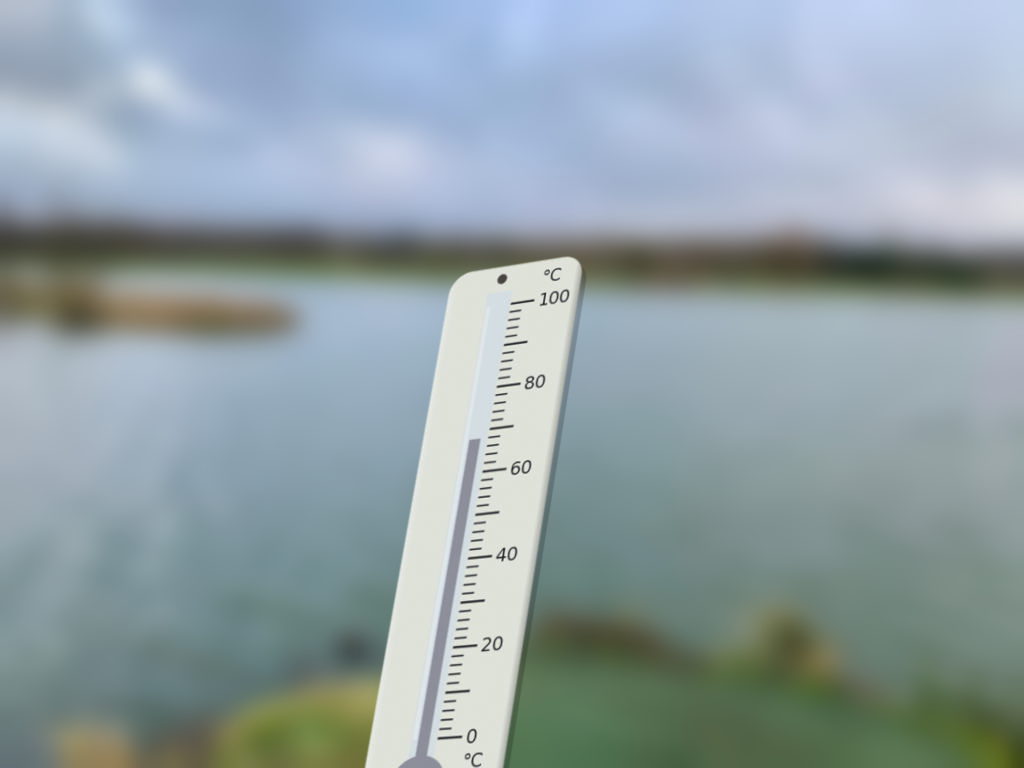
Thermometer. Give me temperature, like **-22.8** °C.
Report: **68** °C
